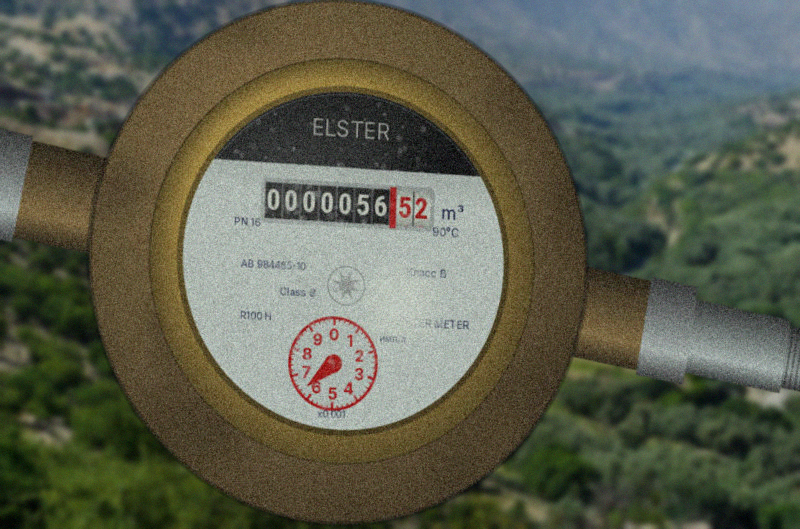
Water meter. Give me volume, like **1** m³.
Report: **56.526** m³
